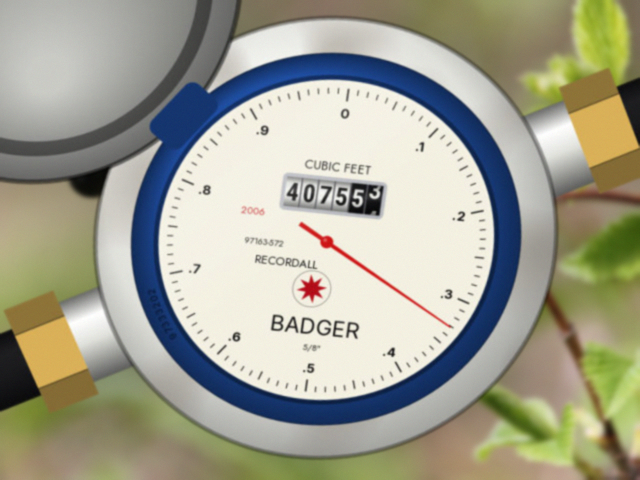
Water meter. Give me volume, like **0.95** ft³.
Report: **407553.33** ft³
